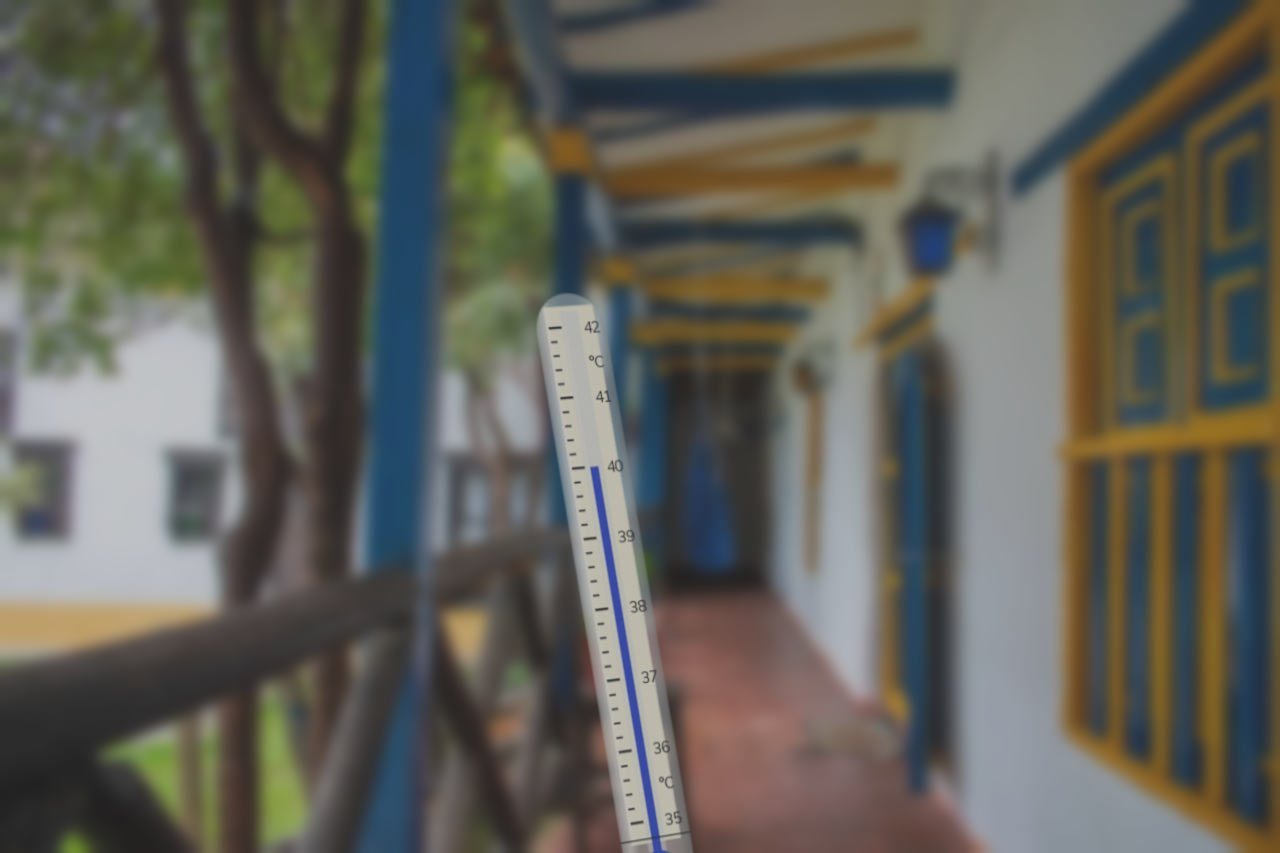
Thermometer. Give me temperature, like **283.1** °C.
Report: **40** °C
